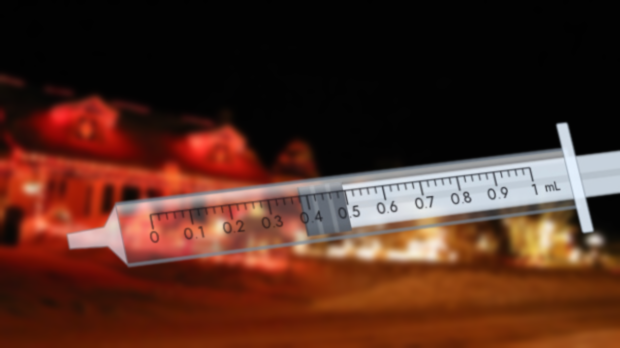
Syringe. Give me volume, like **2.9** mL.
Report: **0.38** mL
